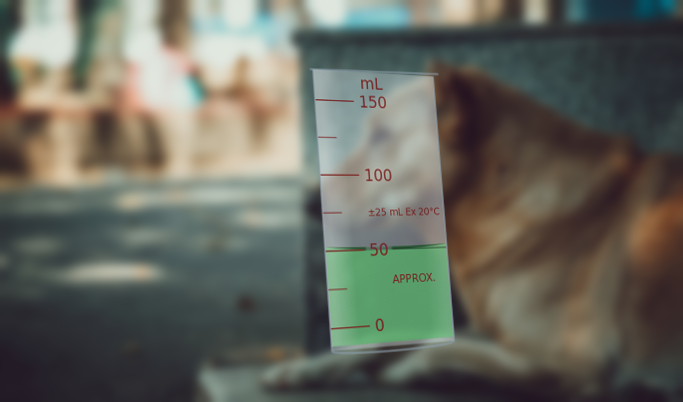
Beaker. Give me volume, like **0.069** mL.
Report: **50** mL
